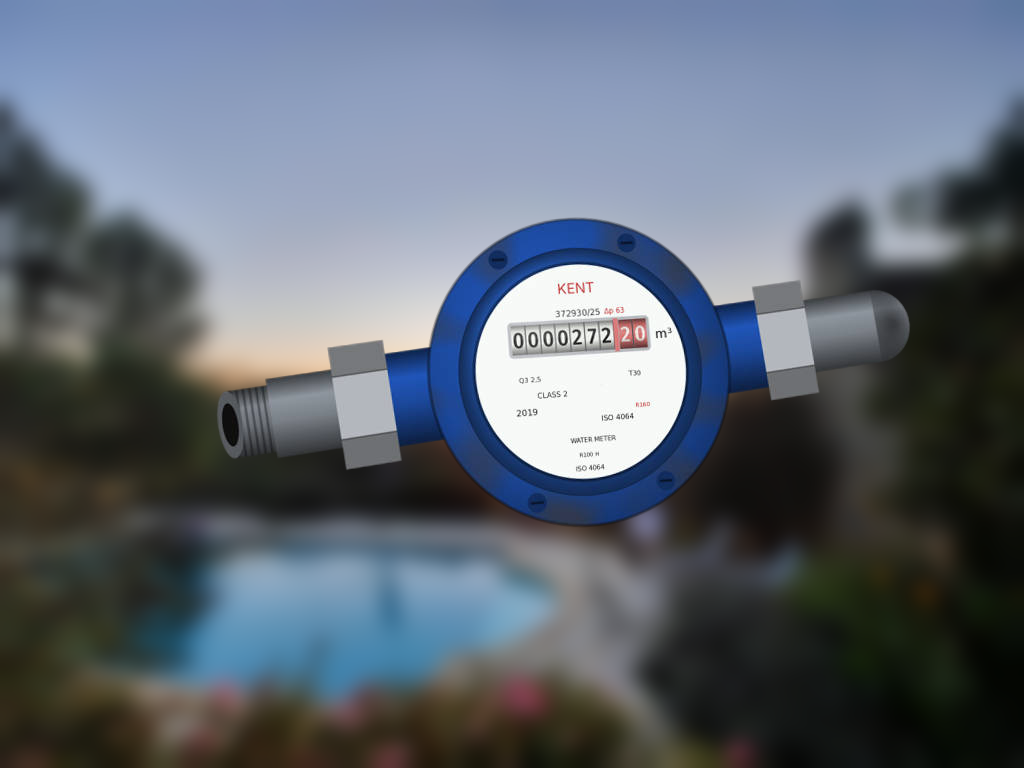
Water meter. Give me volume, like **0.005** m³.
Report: **272.20** m³
